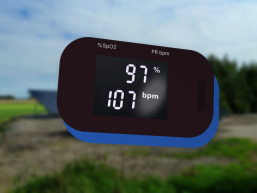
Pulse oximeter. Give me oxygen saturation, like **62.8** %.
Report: **97** %
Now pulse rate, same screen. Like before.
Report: **107** bpm
